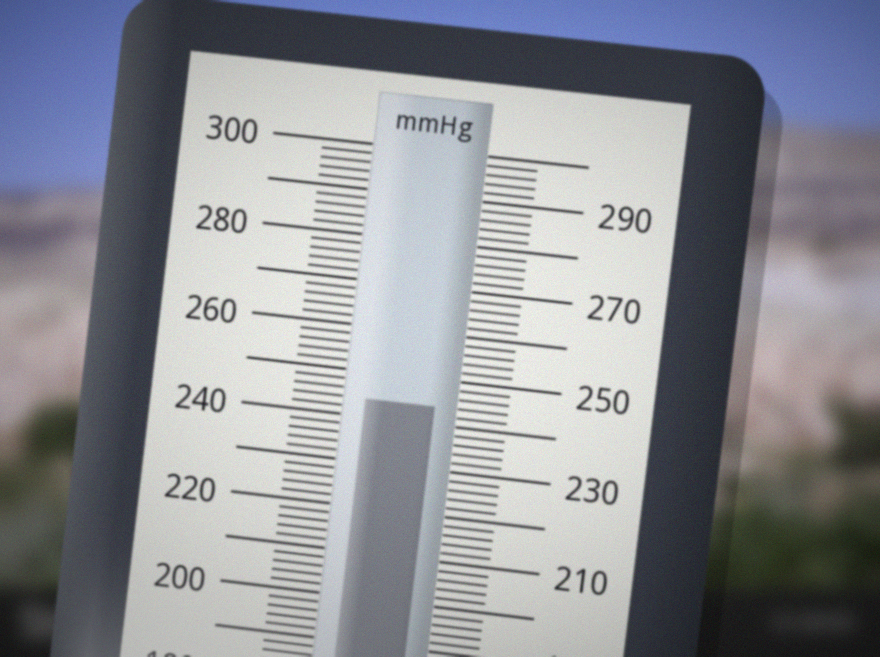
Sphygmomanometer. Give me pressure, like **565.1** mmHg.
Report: **244** mmHg
